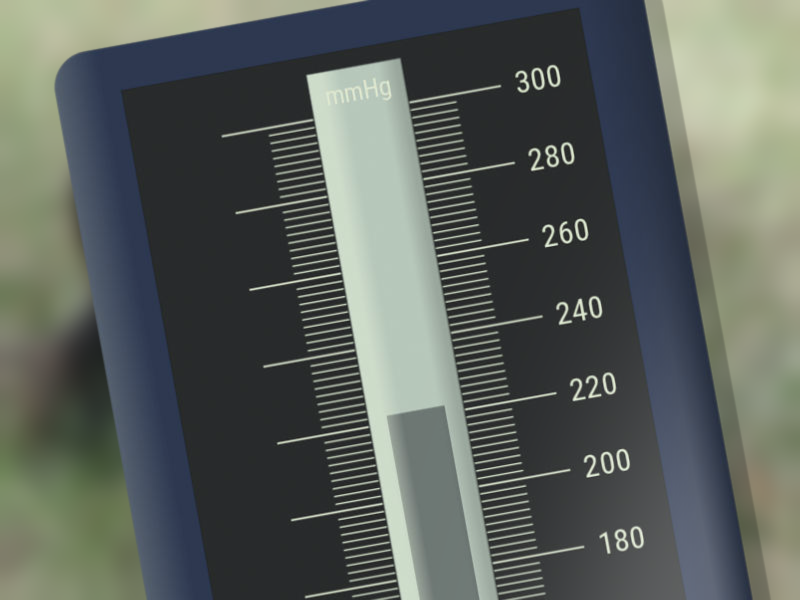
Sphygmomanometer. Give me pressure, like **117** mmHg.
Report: **222** mmHg
